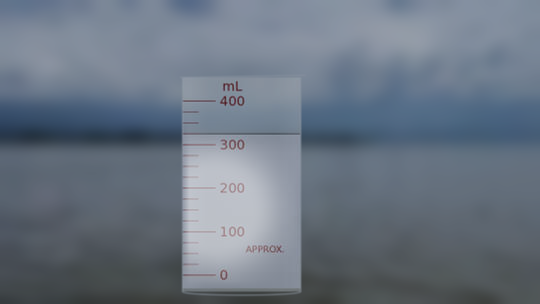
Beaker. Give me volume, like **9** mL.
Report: **325** mL
